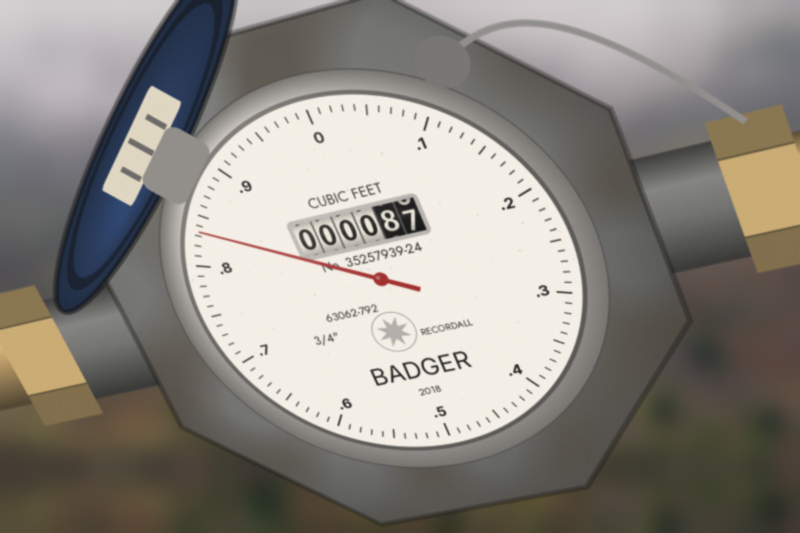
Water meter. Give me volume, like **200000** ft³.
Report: **86.83** ft³
